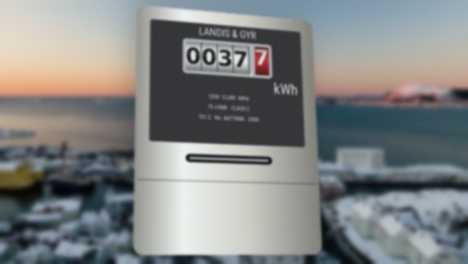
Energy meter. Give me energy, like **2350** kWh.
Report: **37.7** kWh
